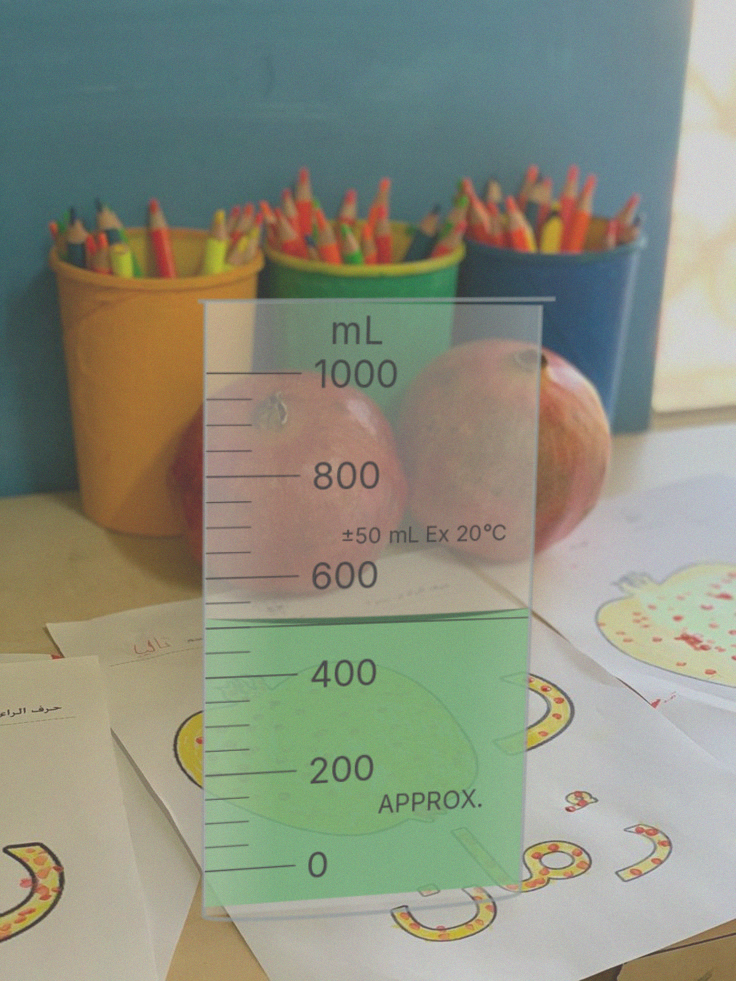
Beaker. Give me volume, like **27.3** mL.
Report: **500** mL
